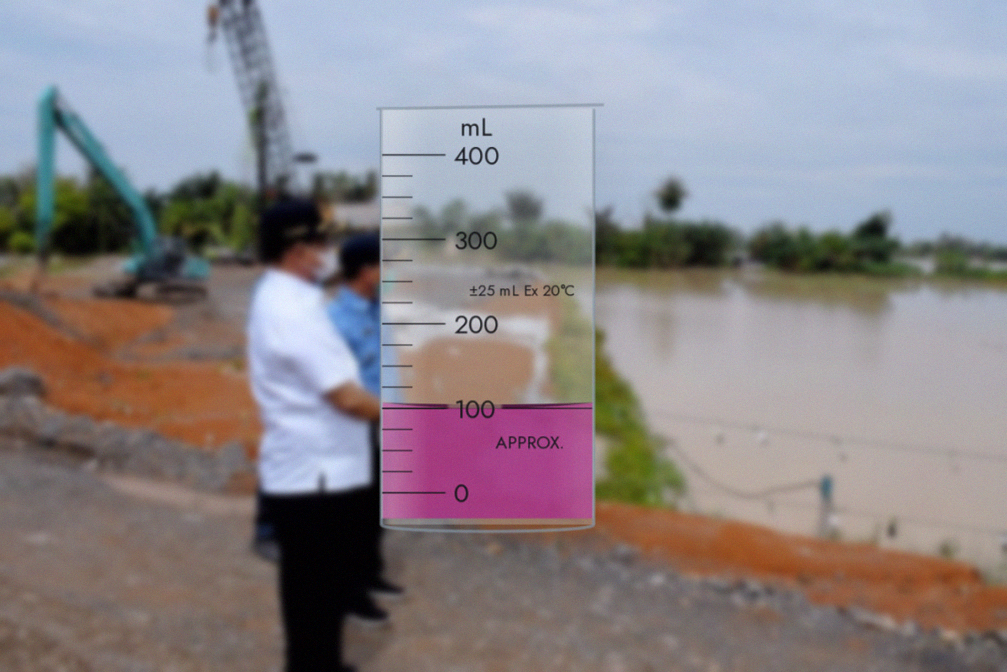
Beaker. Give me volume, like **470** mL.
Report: **100** mL
